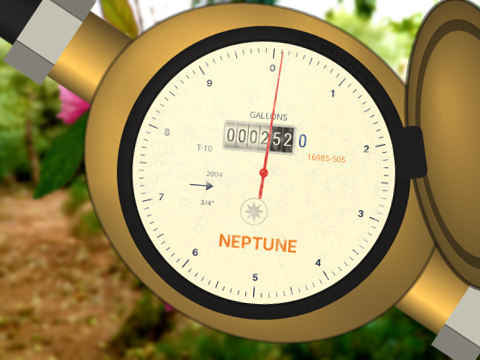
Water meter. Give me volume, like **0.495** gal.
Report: **2520.1** gal
